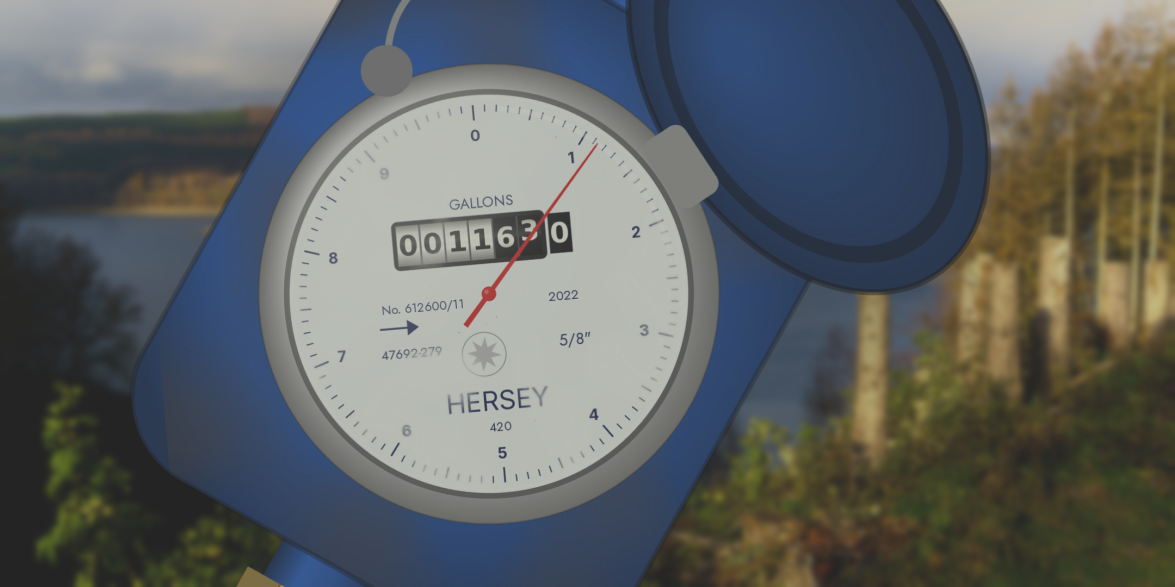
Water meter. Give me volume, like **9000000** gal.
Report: **11631.1** gal
